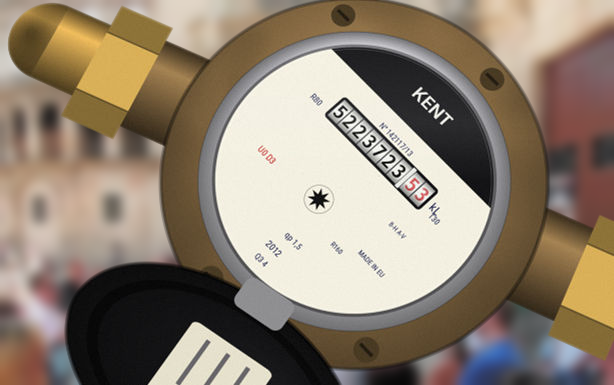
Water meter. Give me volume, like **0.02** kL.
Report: **5223723.53** kL
